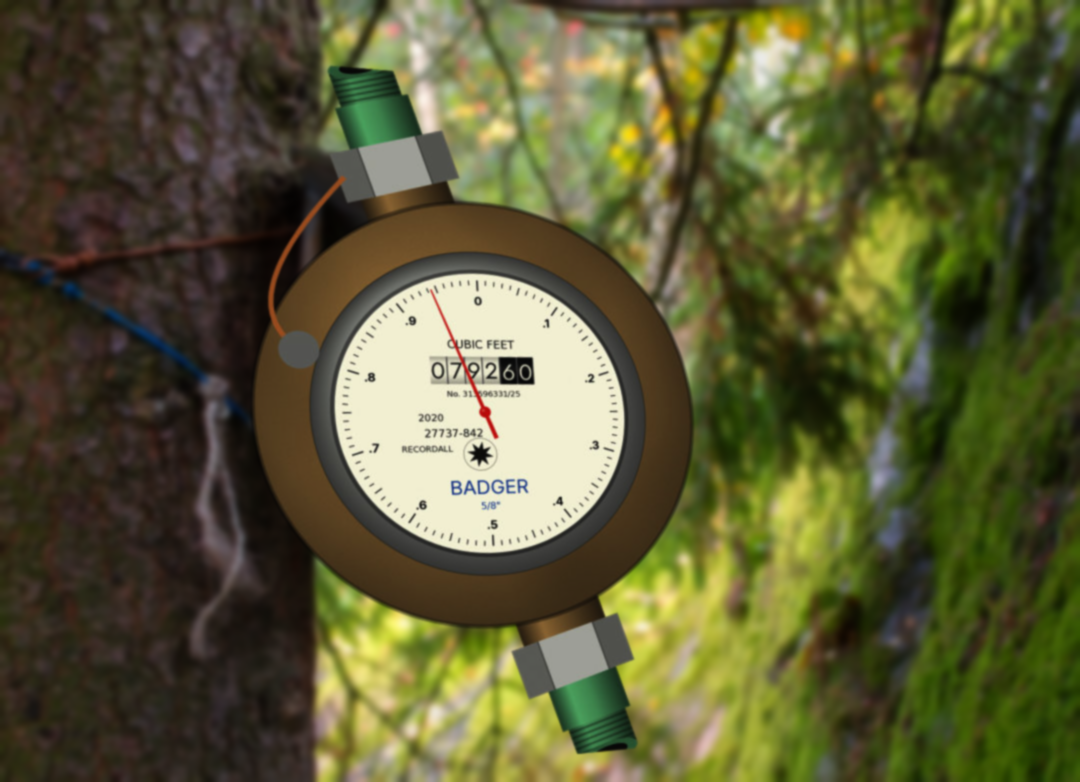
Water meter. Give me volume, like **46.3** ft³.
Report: **79259.94** ft³
